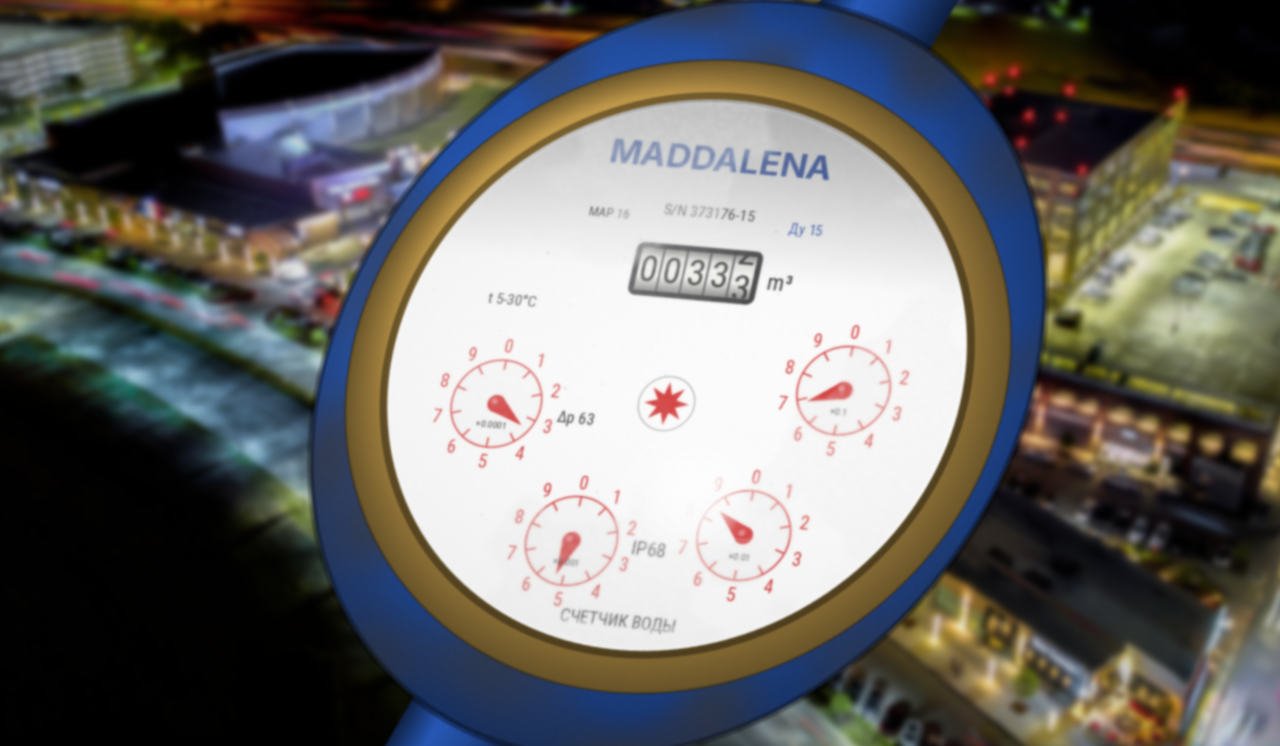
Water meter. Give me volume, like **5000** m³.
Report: **332.6853** m³
